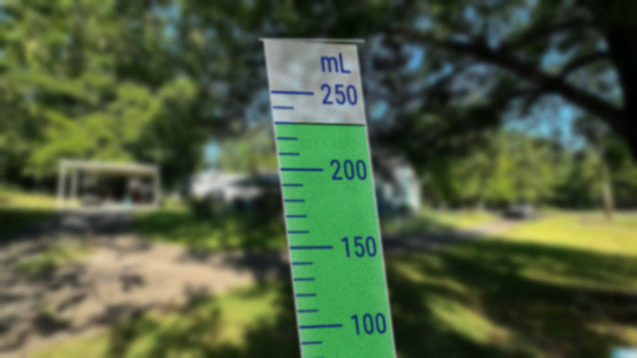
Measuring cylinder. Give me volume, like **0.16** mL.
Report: **230** mL
